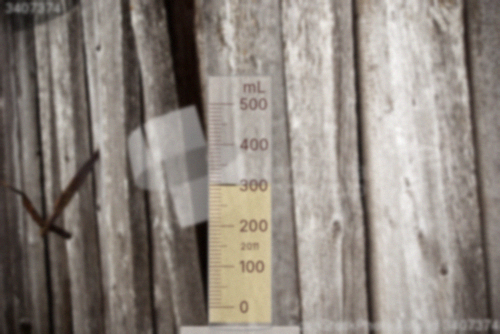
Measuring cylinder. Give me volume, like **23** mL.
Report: **300** mL
